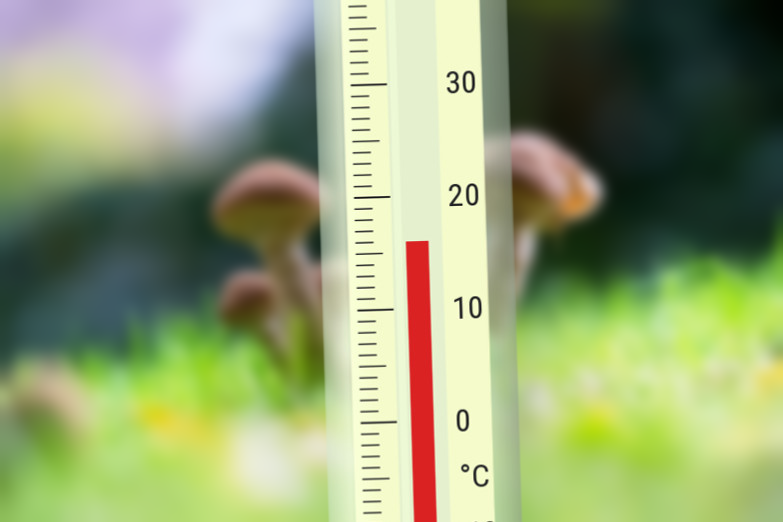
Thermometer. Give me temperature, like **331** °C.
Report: **16** °C
